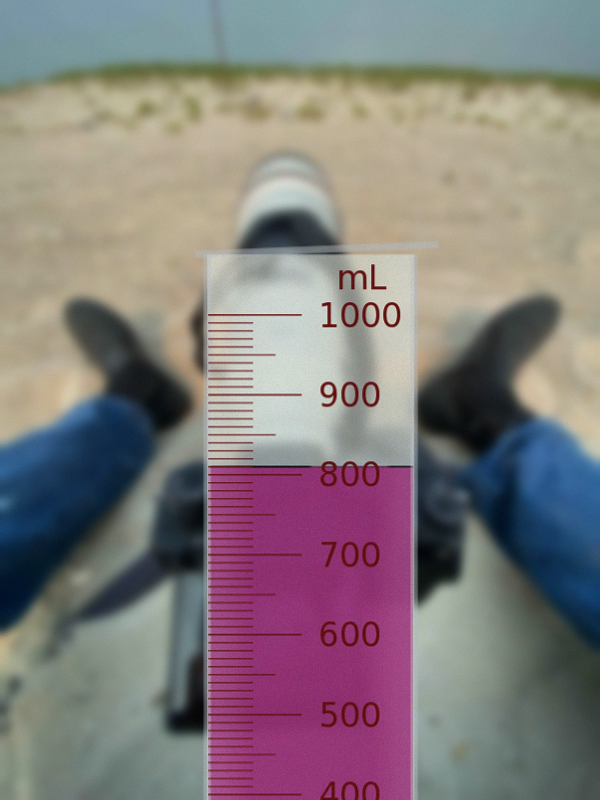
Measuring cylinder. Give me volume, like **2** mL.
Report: **810** mL
